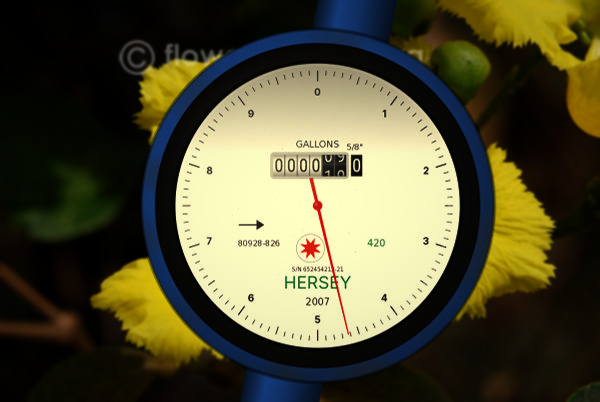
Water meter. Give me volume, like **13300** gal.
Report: **94.6** gal
